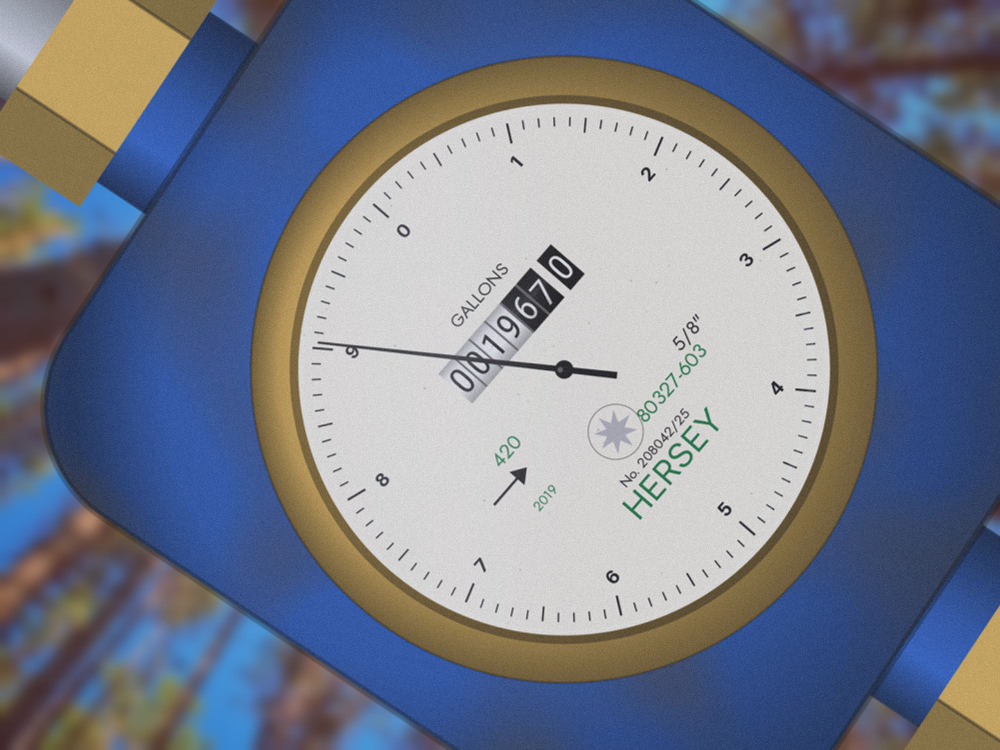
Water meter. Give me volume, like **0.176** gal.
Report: **19669.0** gal
